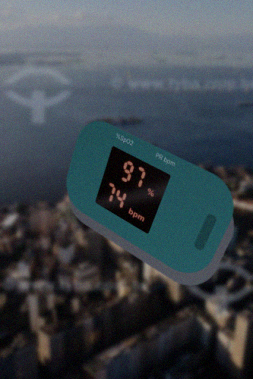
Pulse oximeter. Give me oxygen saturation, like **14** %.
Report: **97** %
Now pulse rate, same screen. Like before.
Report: **74** bpm
